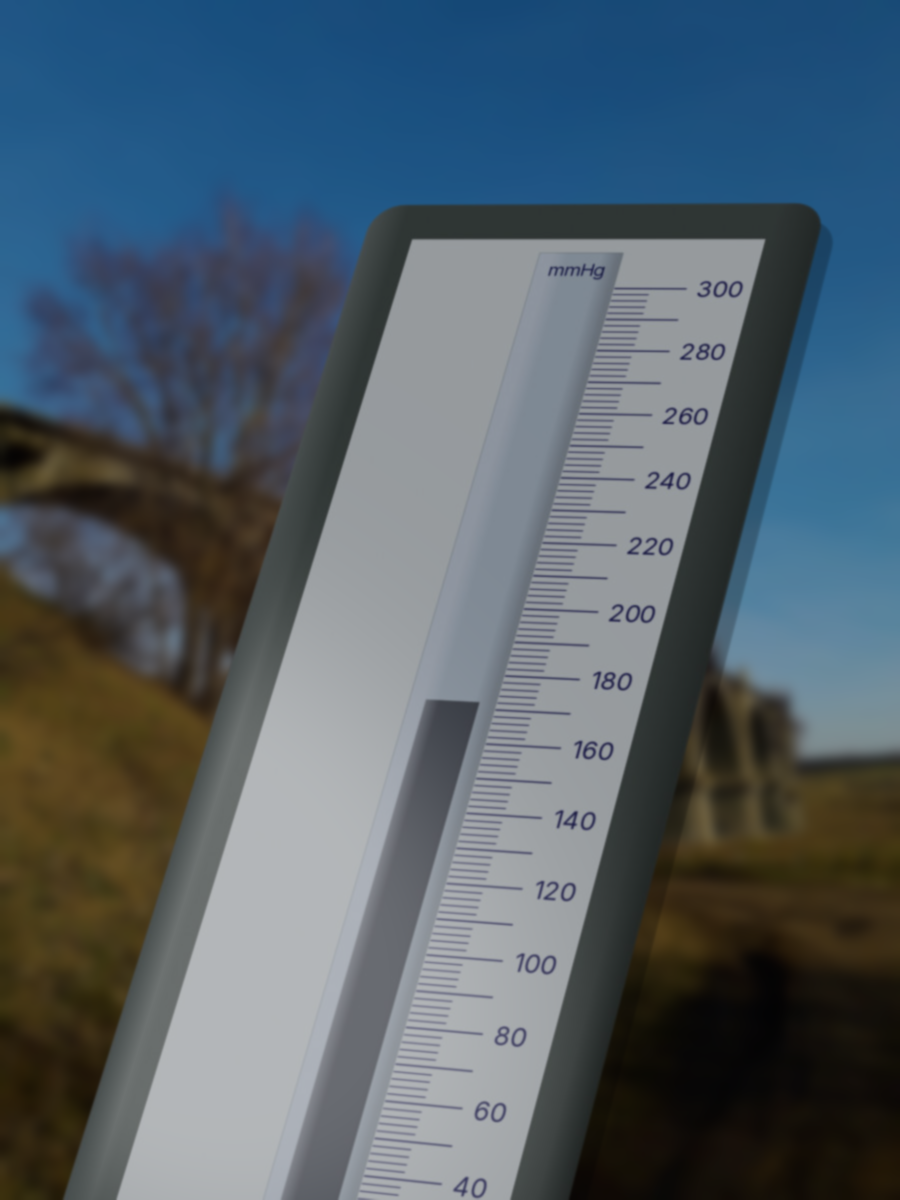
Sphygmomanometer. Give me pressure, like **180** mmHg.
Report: **172** mmHg
